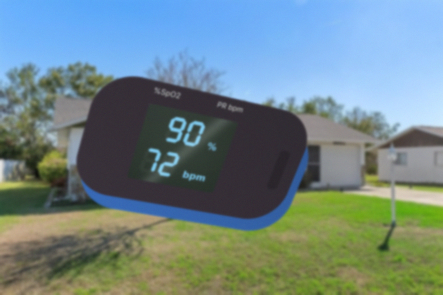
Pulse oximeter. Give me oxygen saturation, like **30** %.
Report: **90** %
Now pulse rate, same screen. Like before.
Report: **72** bpm
